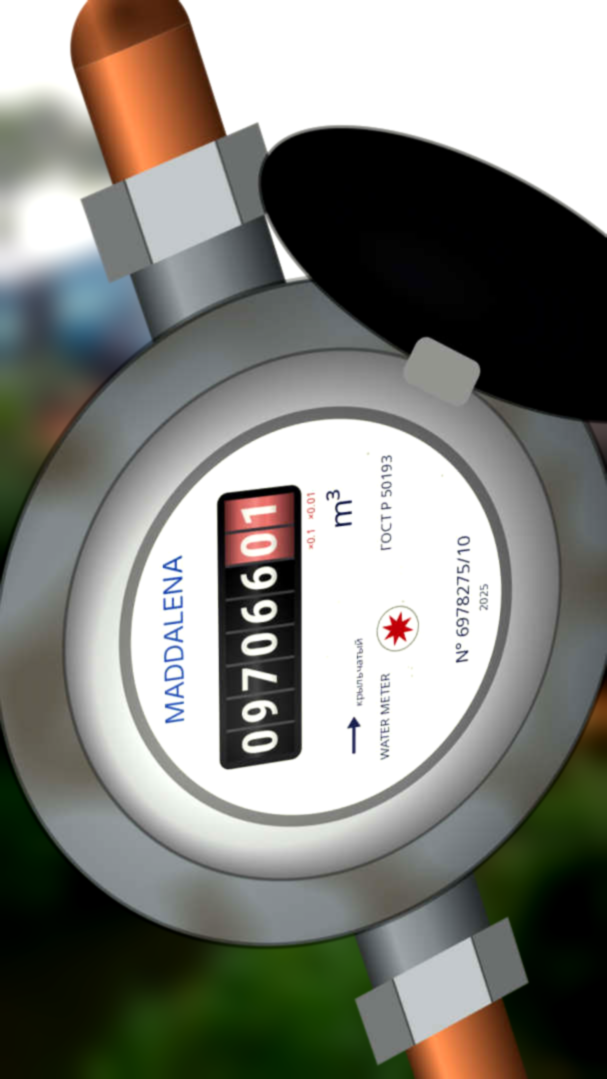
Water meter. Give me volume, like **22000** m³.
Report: **97066.01** m³
